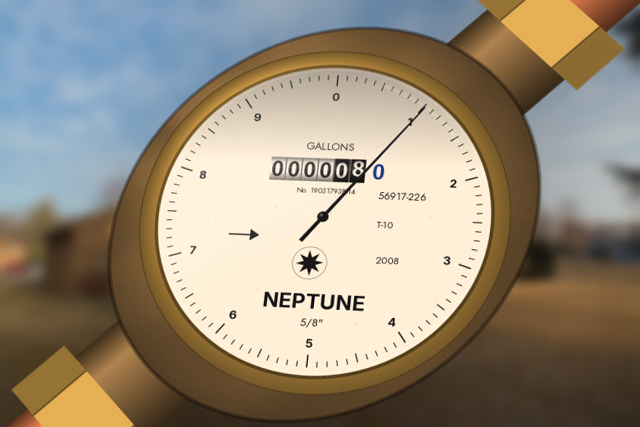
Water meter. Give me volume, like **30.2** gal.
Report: **81.0** gal
